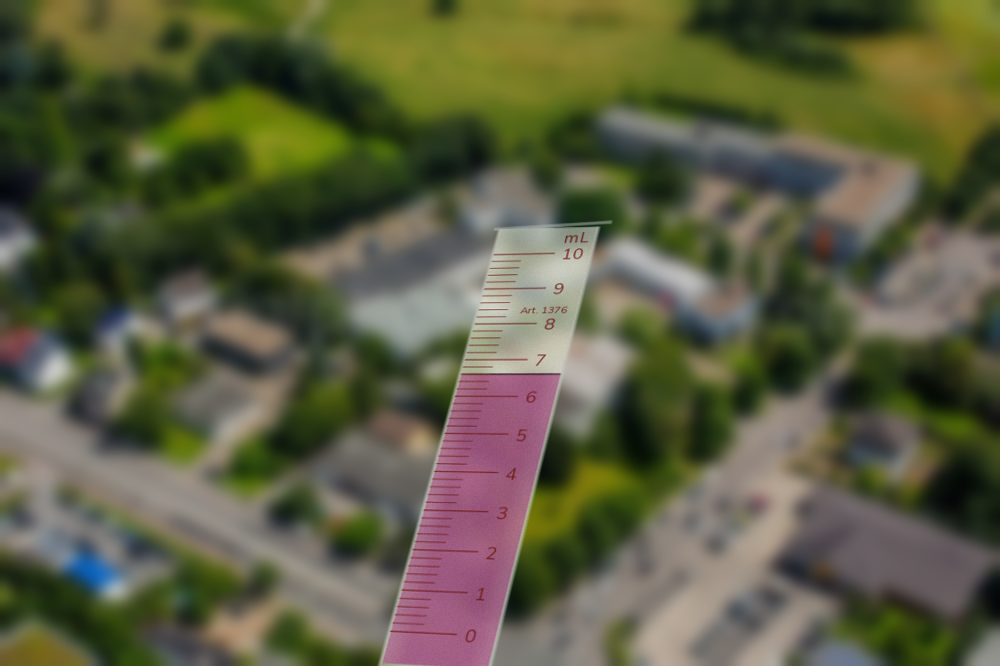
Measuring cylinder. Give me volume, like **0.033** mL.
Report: **6.6** mL
